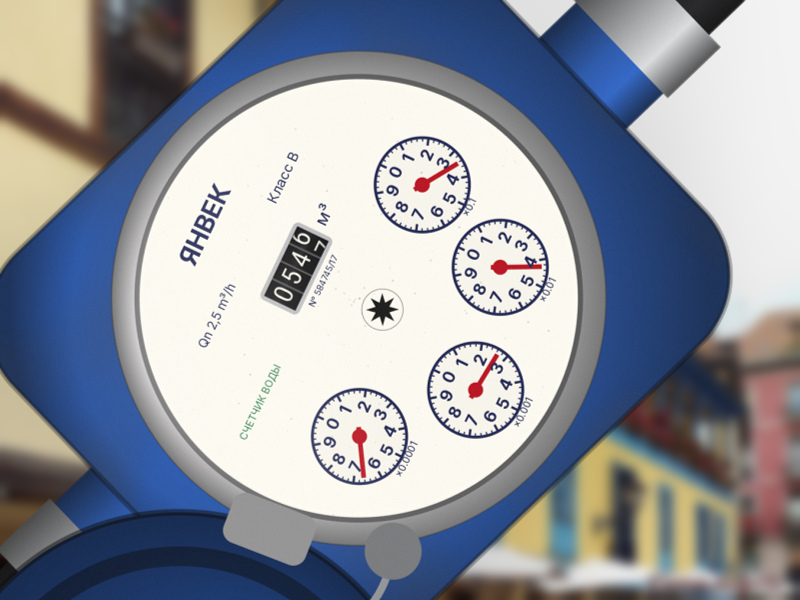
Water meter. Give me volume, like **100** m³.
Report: **546.3426** m³
